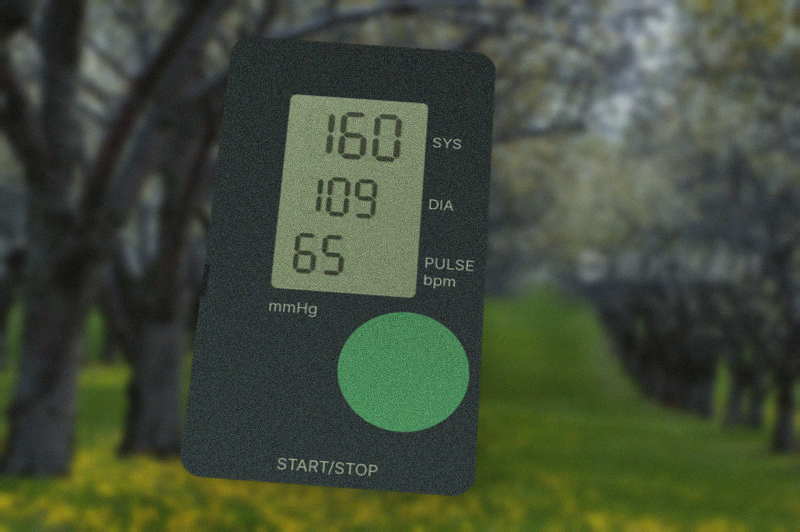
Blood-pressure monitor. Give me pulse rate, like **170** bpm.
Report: **65** bpm
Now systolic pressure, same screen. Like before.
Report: **160** mmHg
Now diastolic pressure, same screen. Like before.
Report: **109** mmHg
